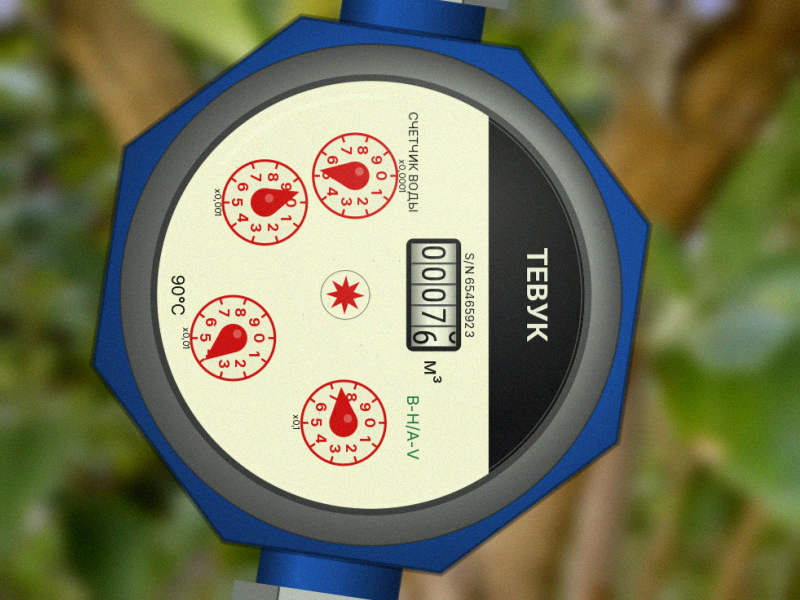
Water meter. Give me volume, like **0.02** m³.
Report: **75.7395** m³
